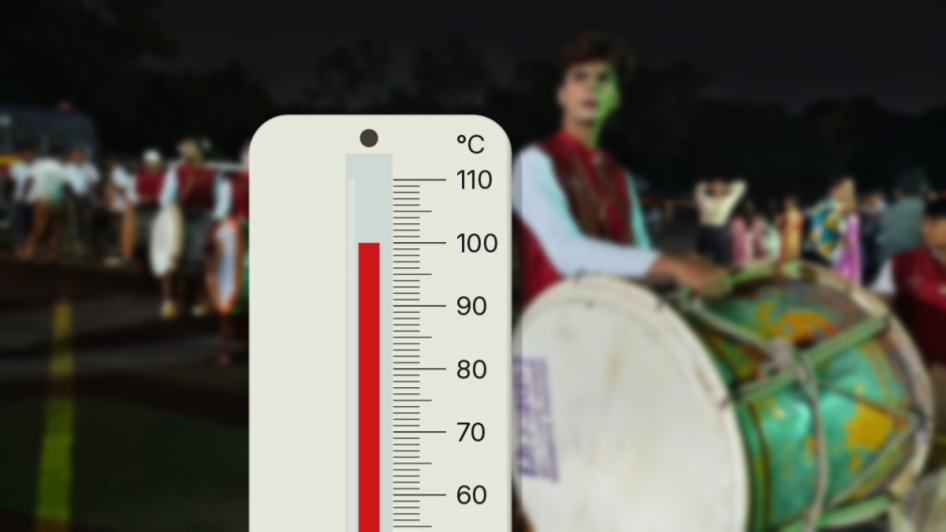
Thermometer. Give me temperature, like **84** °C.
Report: **100** °C
